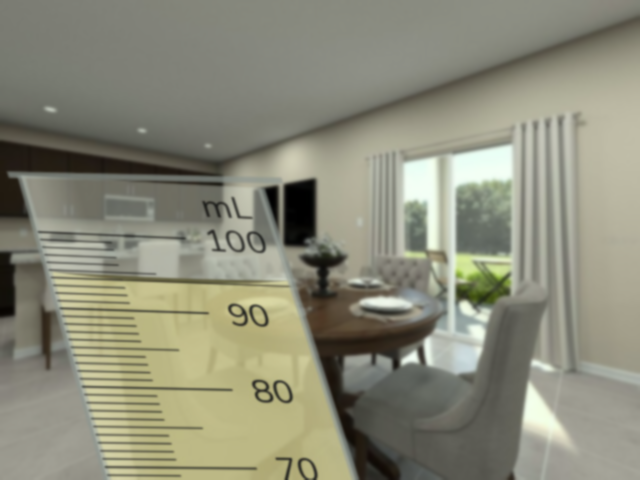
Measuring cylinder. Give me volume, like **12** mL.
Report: **94** mL
